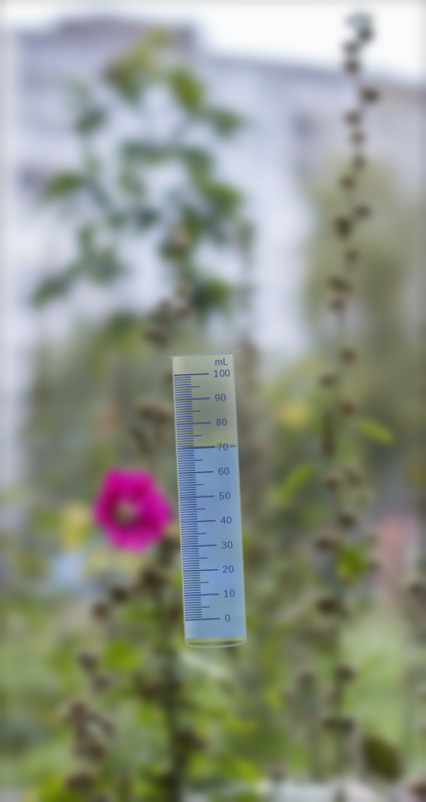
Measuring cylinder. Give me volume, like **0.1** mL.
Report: **70** mL
